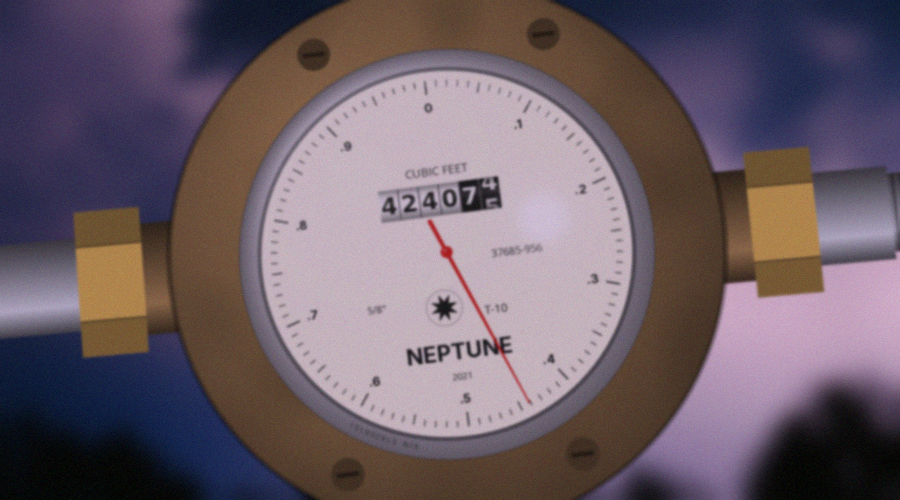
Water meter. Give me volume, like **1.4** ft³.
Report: **424074.44** ft³
